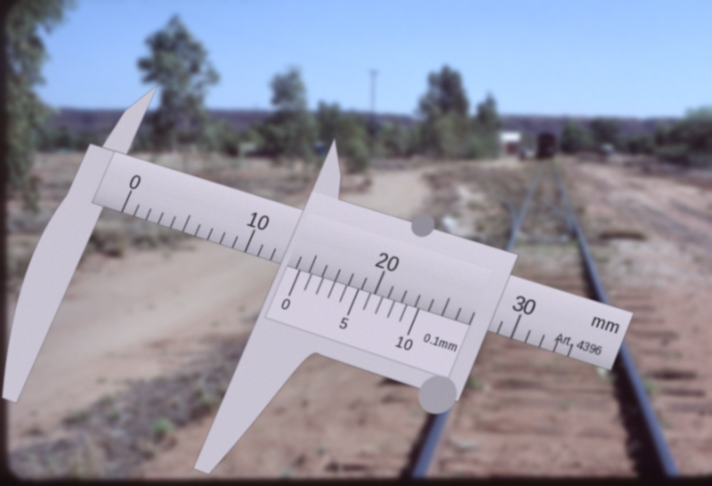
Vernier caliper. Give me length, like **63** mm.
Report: **14.3** mm
